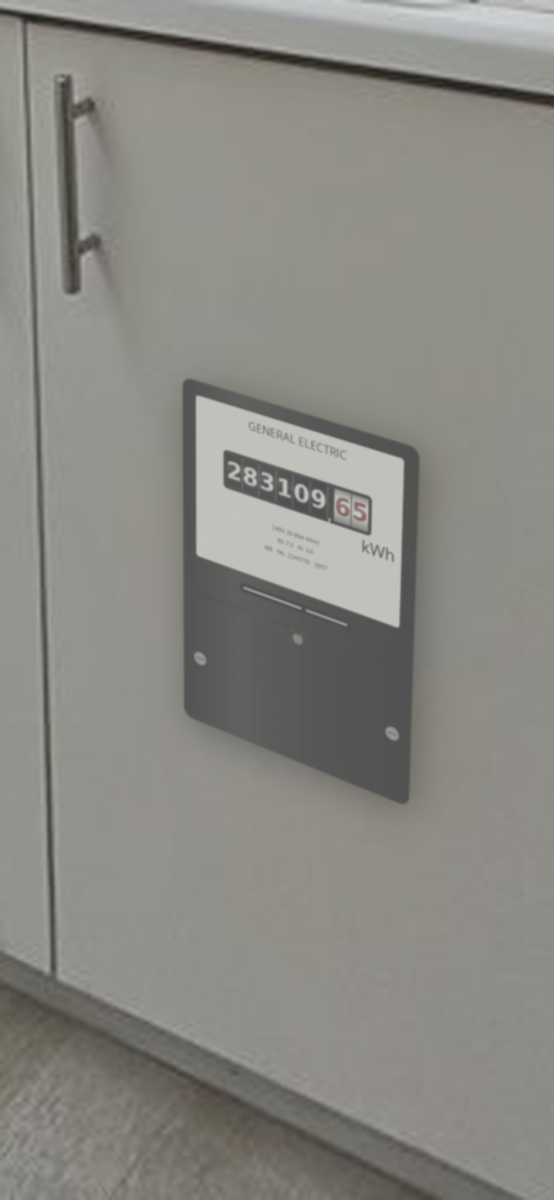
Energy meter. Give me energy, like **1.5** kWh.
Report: **283109.65** kWh
